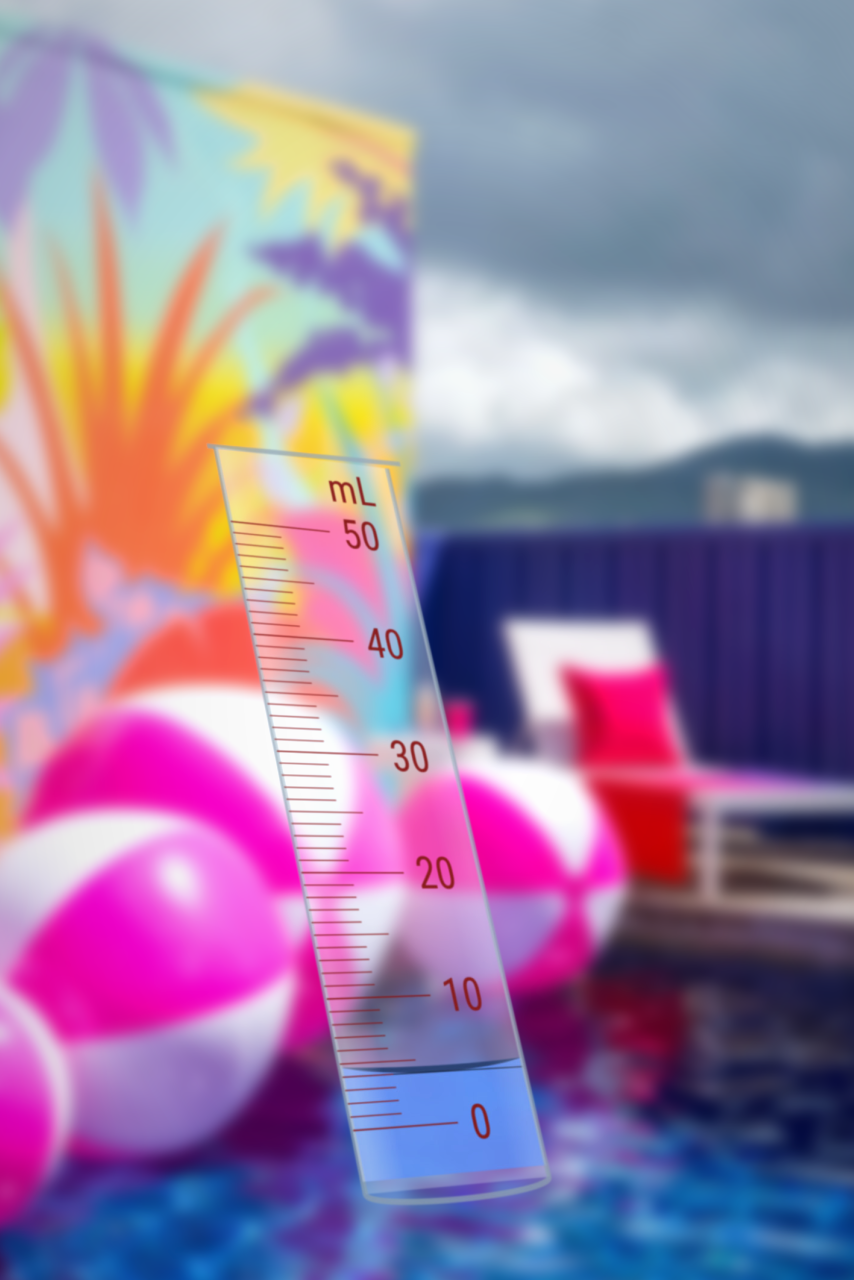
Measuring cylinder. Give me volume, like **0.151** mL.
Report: **4** mL
